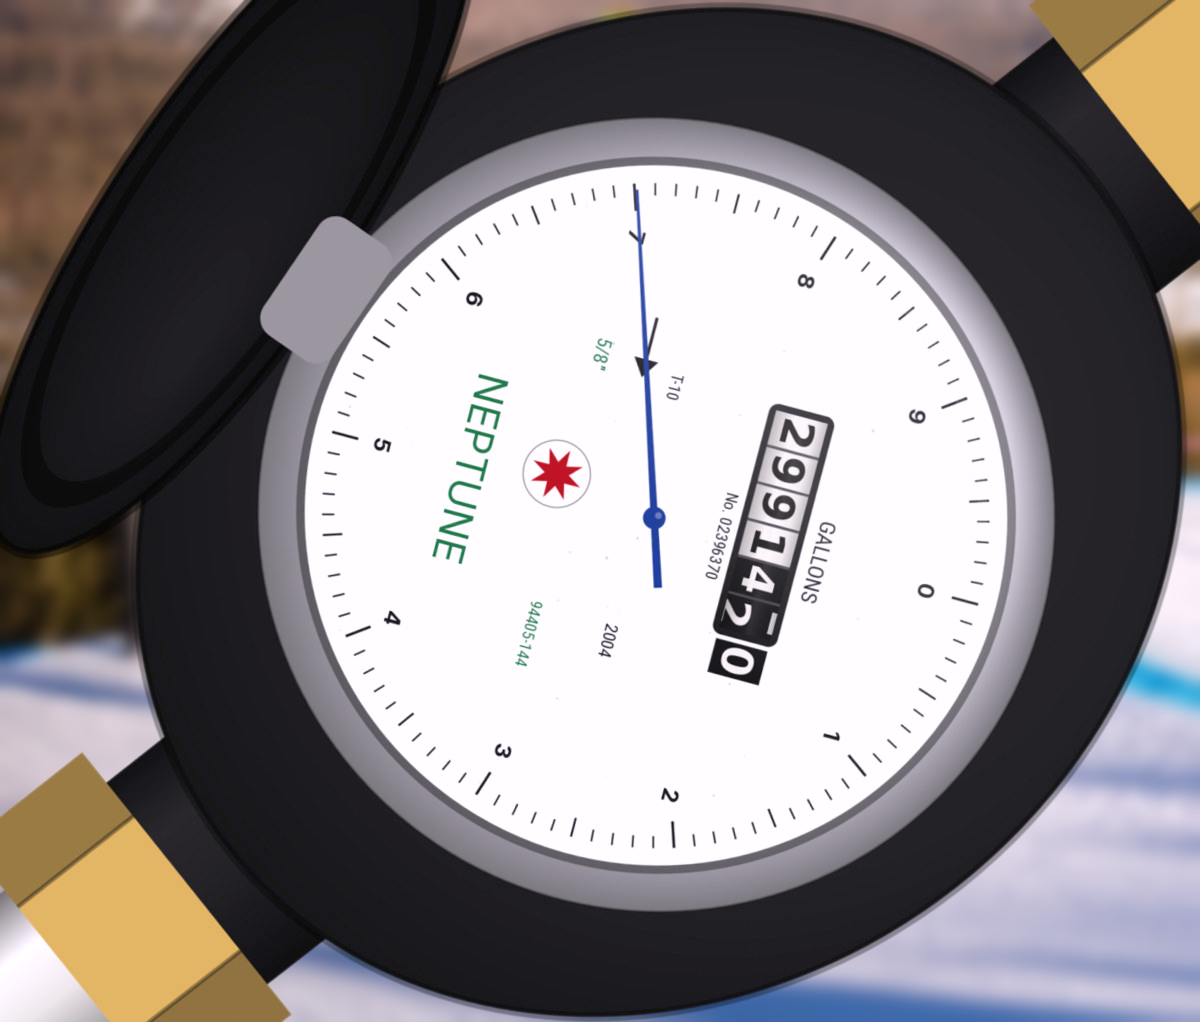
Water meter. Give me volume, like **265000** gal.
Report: **2991417.0** gal
